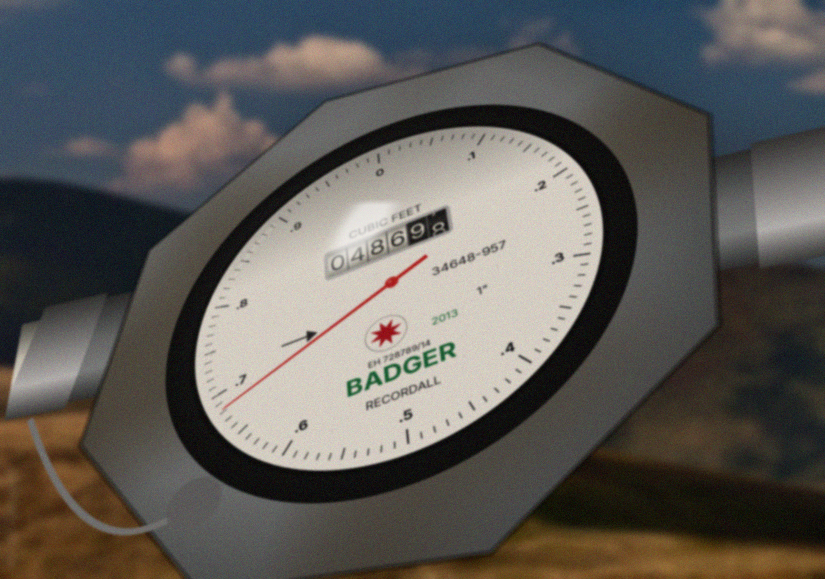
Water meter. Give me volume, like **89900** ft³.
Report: **48697.68** ft³
